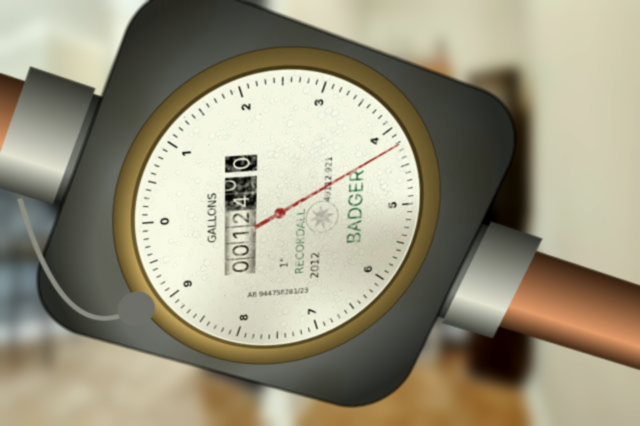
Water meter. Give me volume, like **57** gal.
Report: **12404.2** gal
